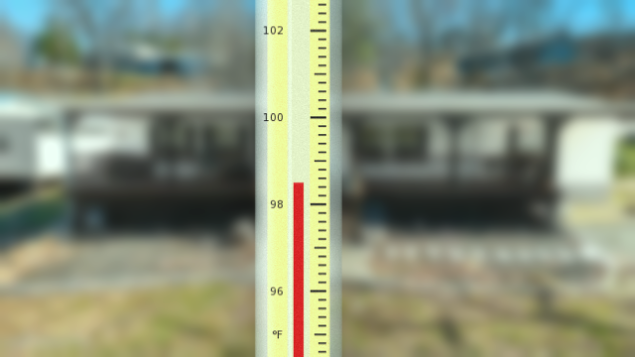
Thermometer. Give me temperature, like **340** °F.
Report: **98.5** °F
